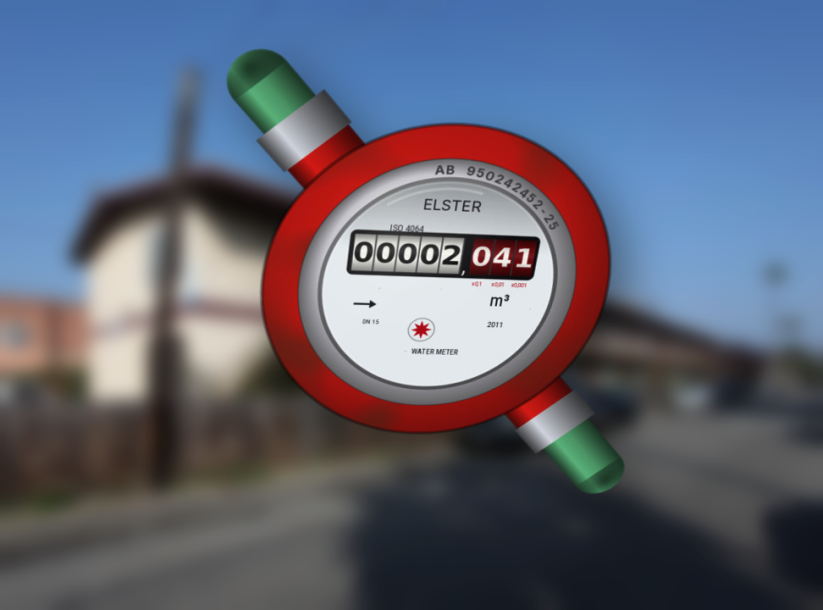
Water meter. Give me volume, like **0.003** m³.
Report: **2.041** m³
